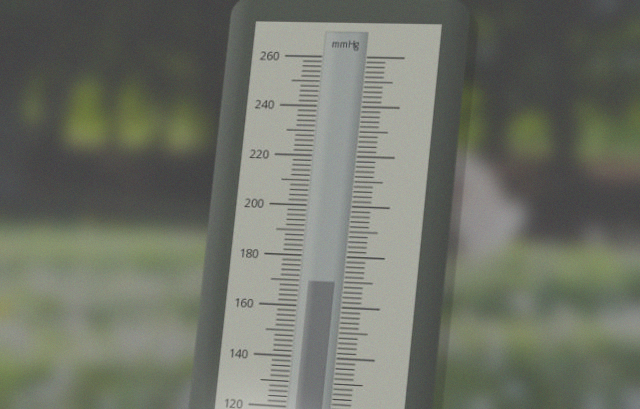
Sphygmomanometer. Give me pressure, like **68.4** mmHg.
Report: **170** mmHg
